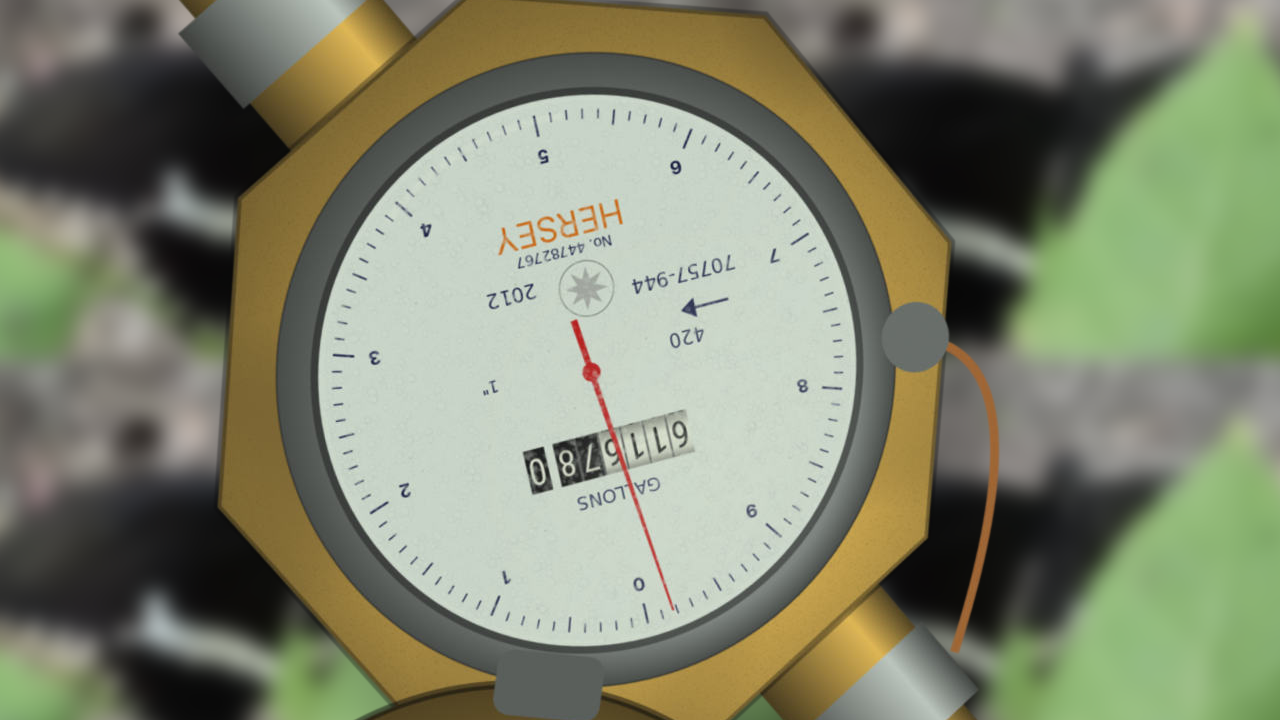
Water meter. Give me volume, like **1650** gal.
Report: **6116779.8** gal
